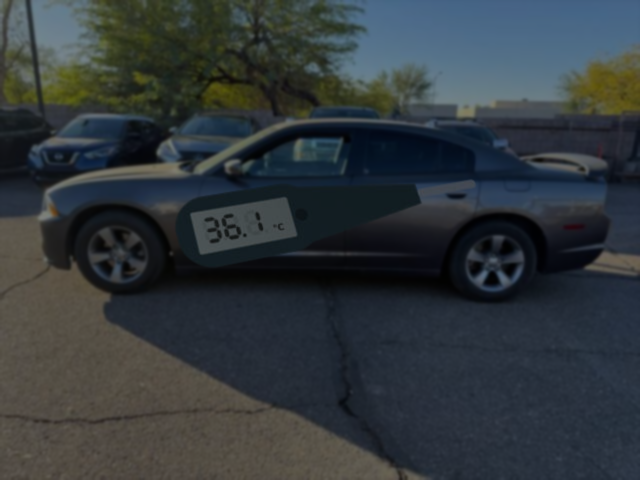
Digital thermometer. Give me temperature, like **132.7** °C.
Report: **36.1** °C
